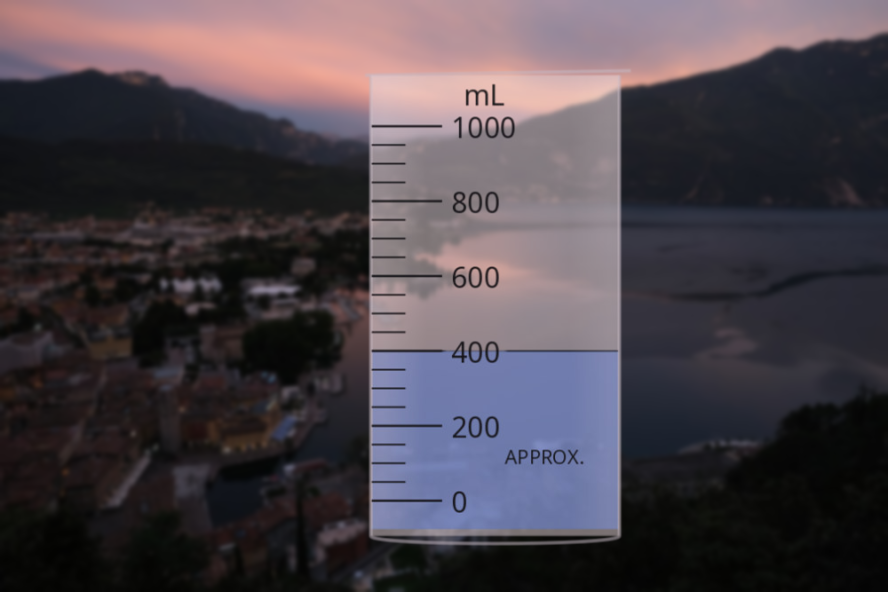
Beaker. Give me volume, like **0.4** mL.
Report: **400** mL
